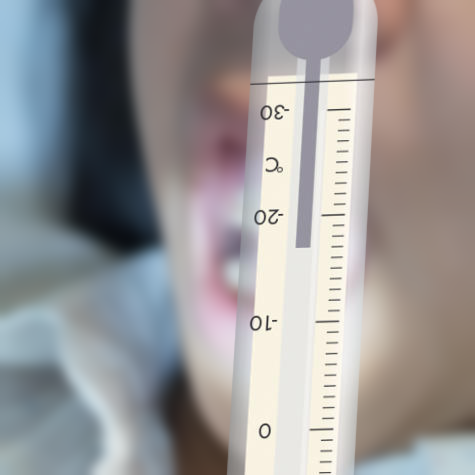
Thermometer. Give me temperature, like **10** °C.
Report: **-17** °C
